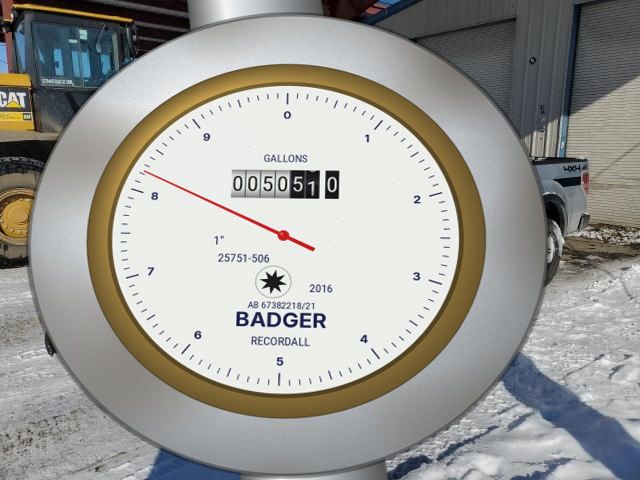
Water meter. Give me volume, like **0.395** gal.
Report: **50508.2** gal
